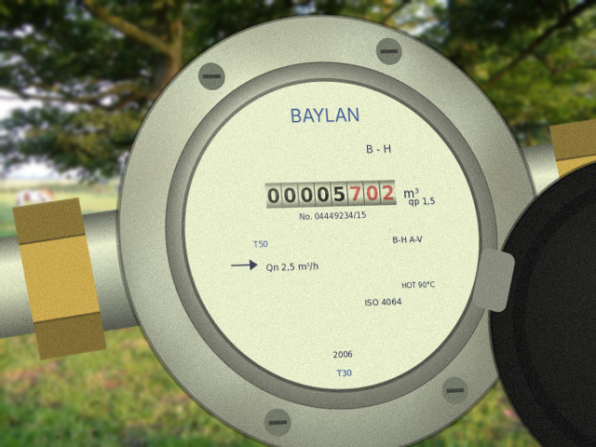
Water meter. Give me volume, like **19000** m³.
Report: **5.702** m³
